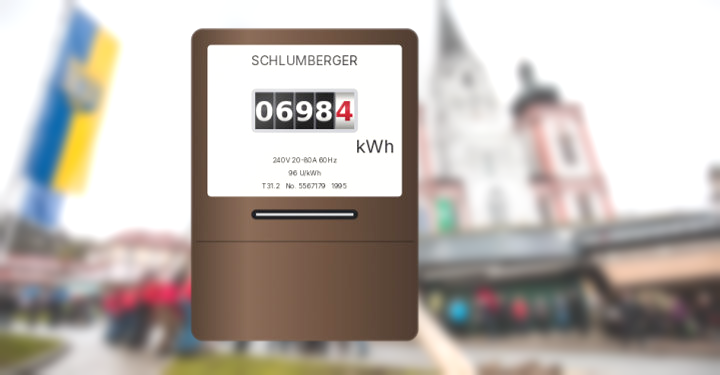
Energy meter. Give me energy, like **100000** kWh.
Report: **698.4** kWh
